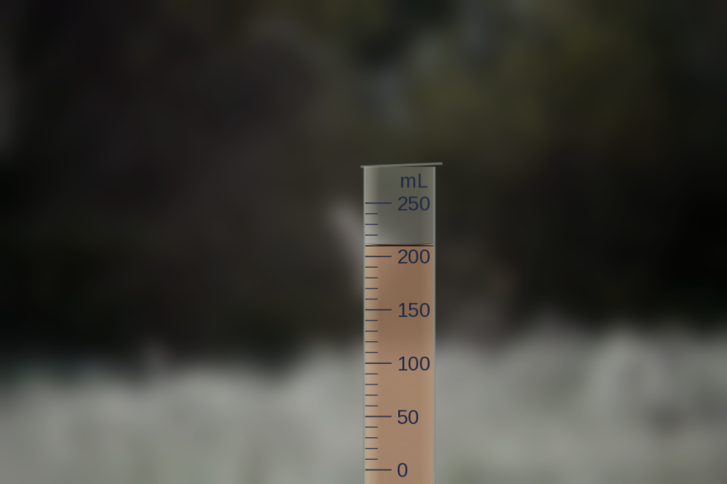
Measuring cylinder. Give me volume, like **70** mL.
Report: **210** mL
